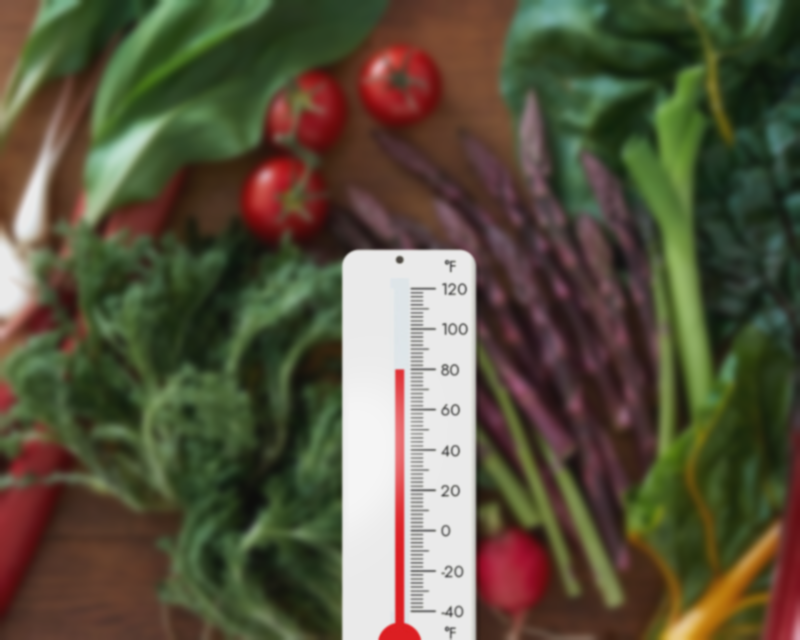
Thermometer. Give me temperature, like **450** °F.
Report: **80** °F
